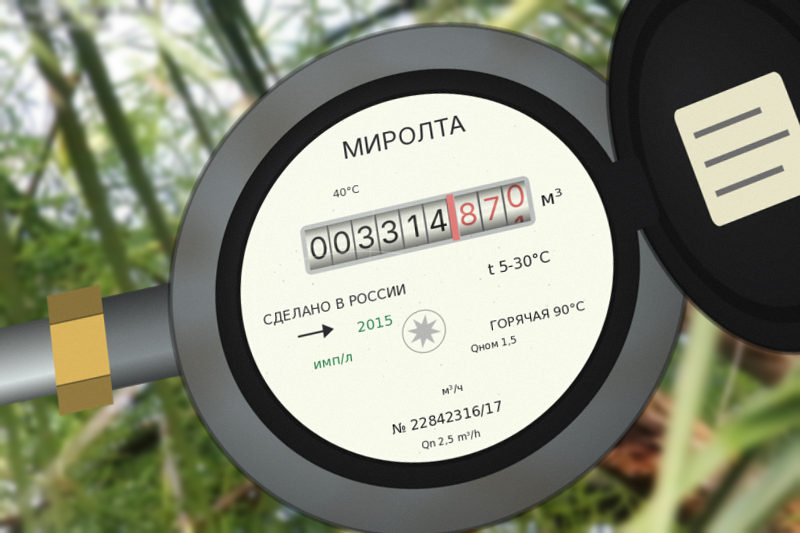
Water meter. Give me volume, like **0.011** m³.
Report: **3314.870** m³
